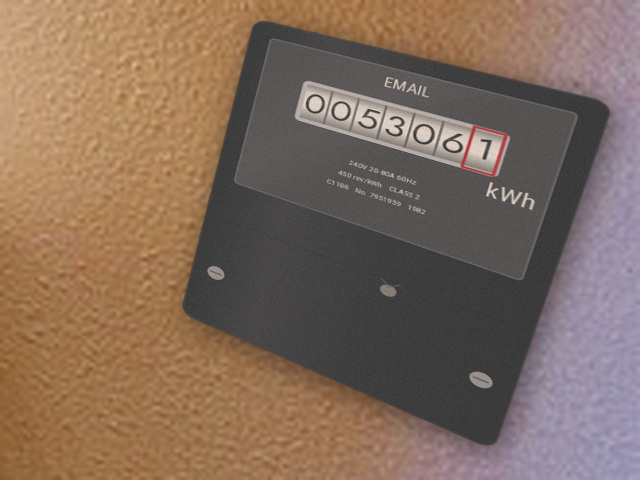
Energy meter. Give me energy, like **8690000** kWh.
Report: **5306.1** kWh
